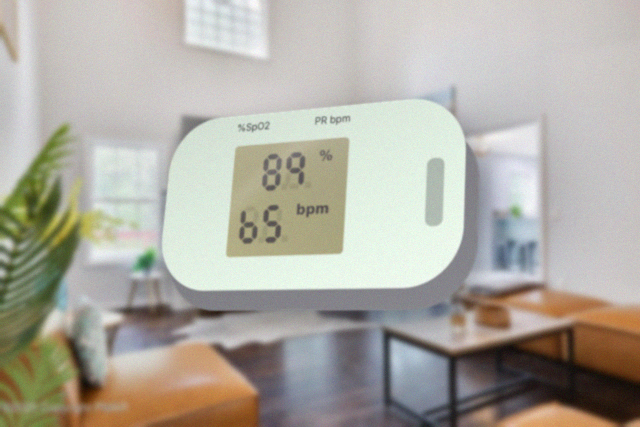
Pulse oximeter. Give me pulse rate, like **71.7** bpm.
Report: **65** bpm
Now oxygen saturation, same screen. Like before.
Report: **89** %
